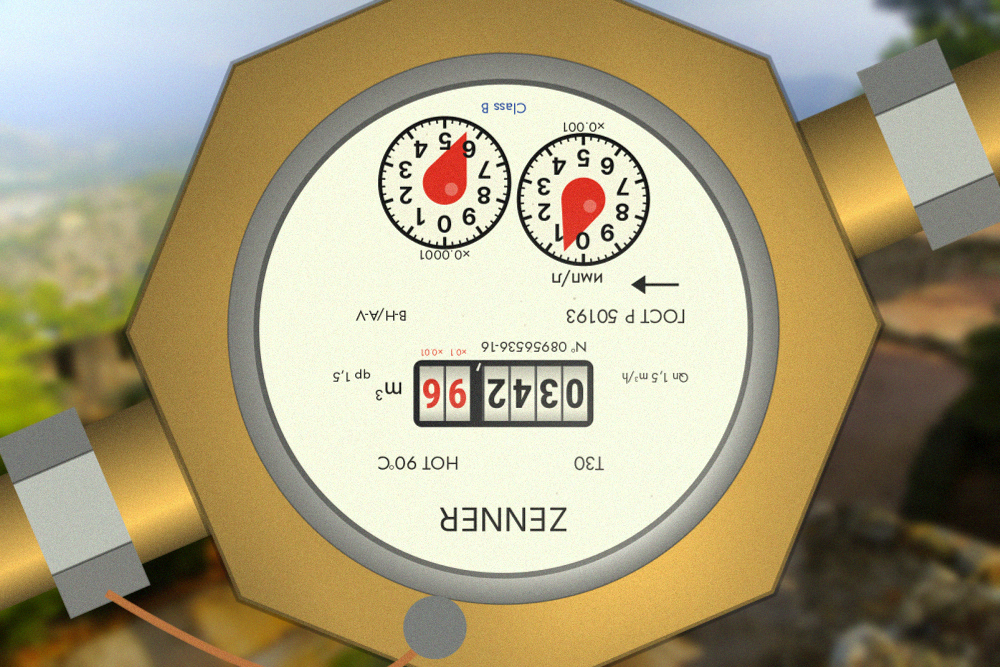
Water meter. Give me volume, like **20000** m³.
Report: **342.9605** m³
